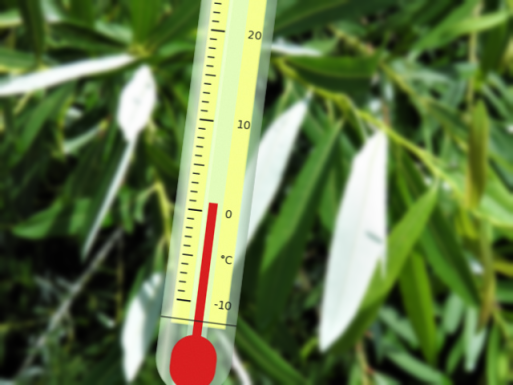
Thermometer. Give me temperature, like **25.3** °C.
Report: **1** °C
